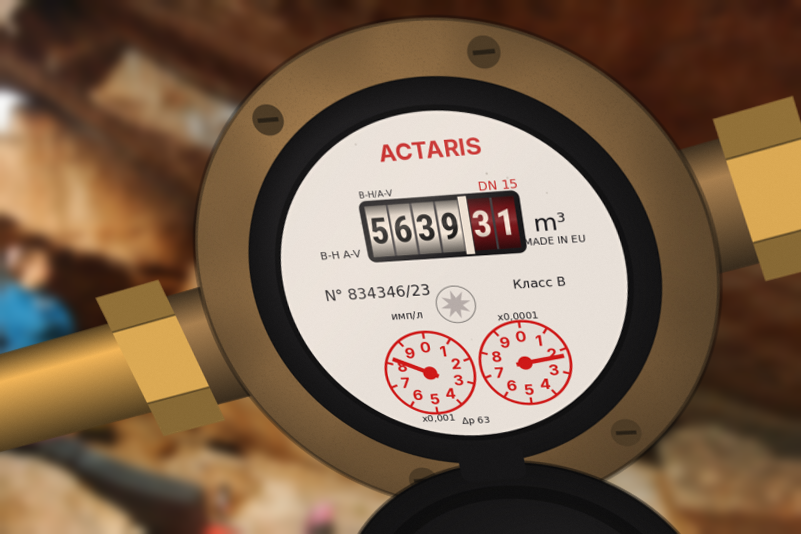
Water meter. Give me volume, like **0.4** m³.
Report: **5639.3182** m³
